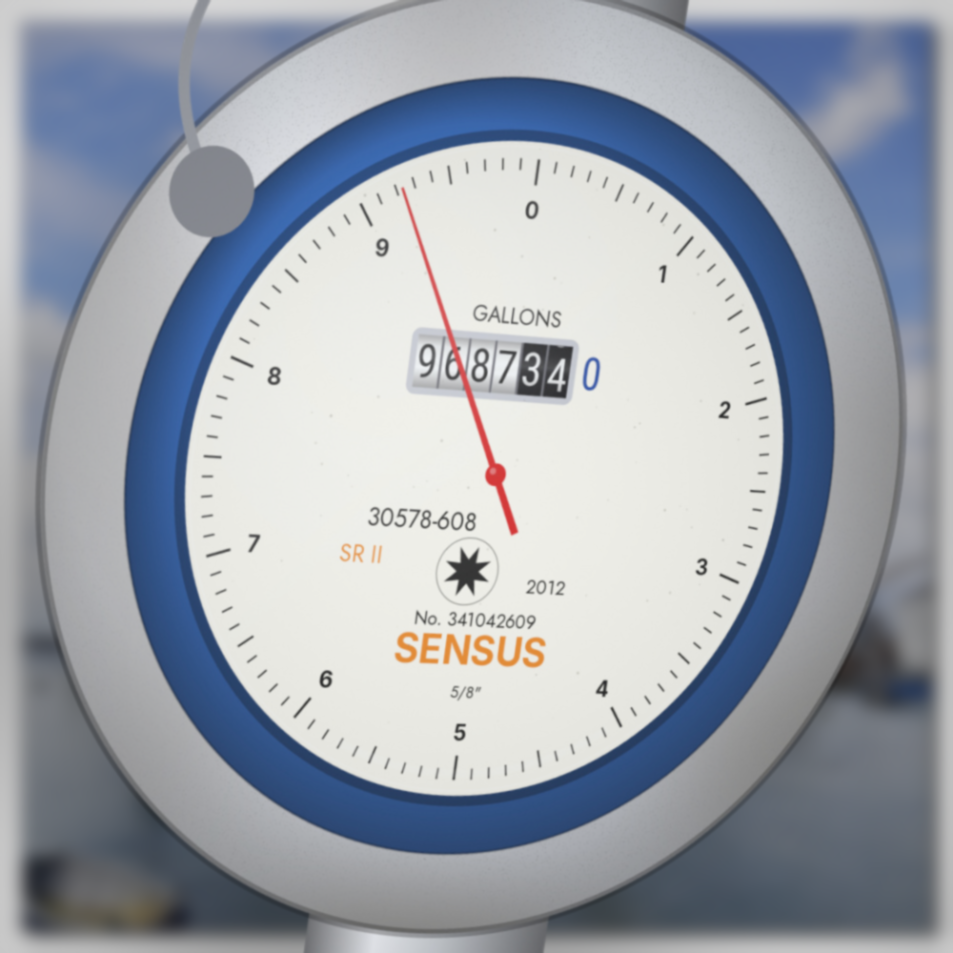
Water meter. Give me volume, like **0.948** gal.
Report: **9687339.2** gal
